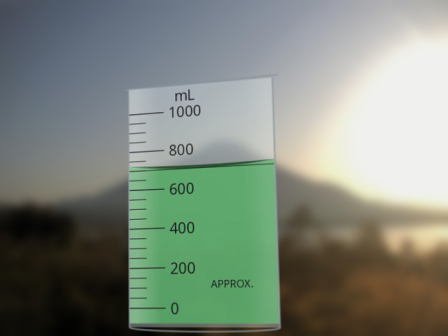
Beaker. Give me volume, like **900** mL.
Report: **700** mL
